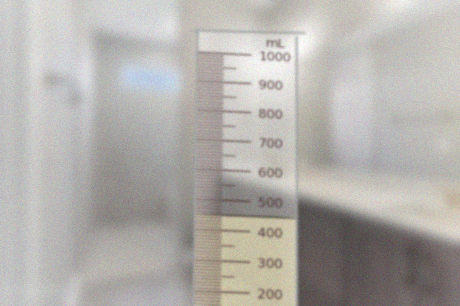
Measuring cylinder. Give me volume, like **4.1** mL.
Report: **450** mL
